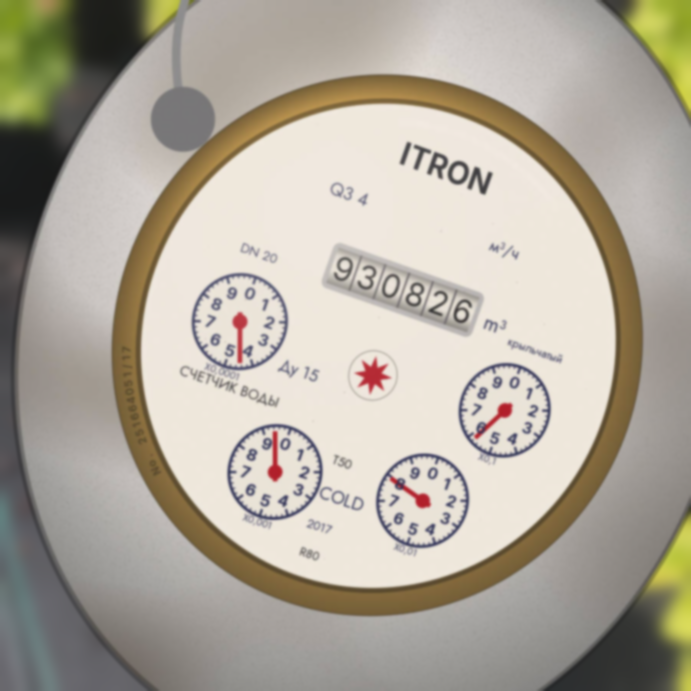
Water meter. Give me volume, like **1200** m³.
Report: **930826.5794** m³
